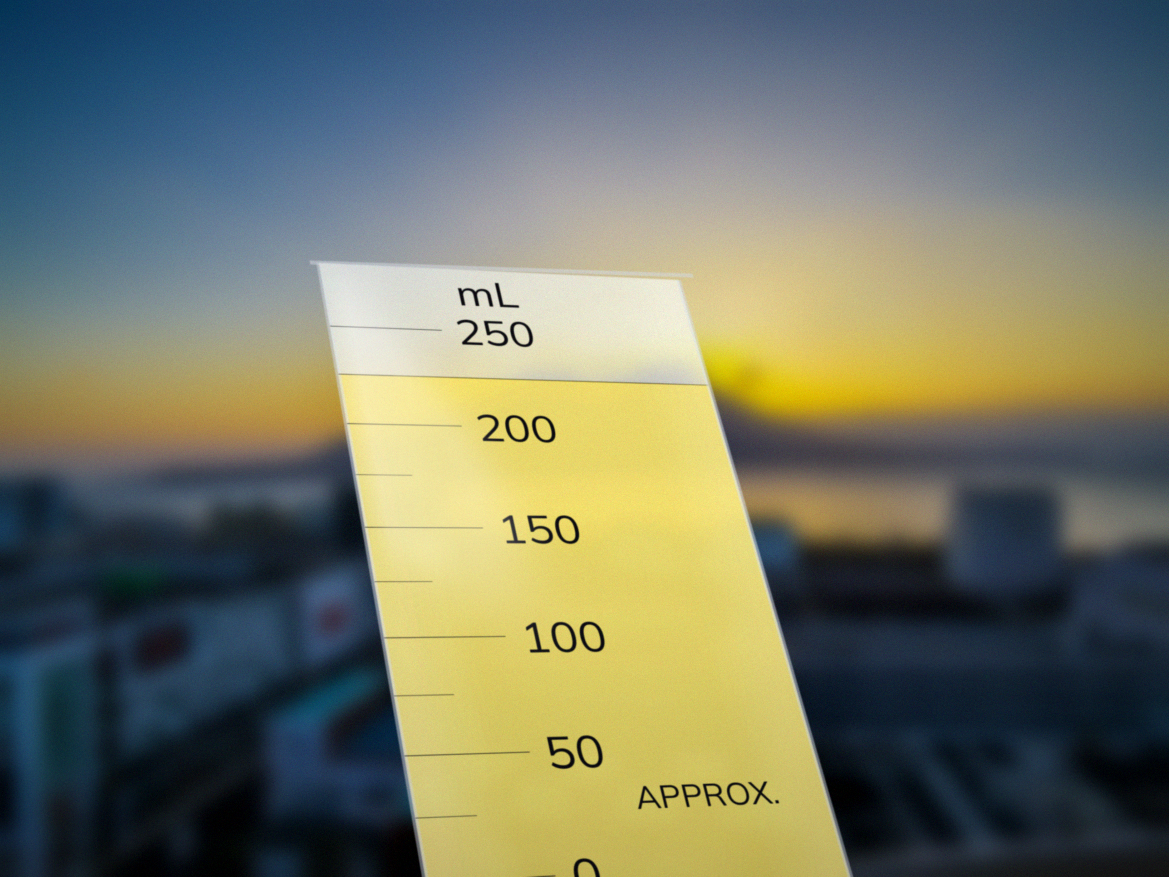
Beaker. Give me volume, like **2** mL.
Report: **225** mL
